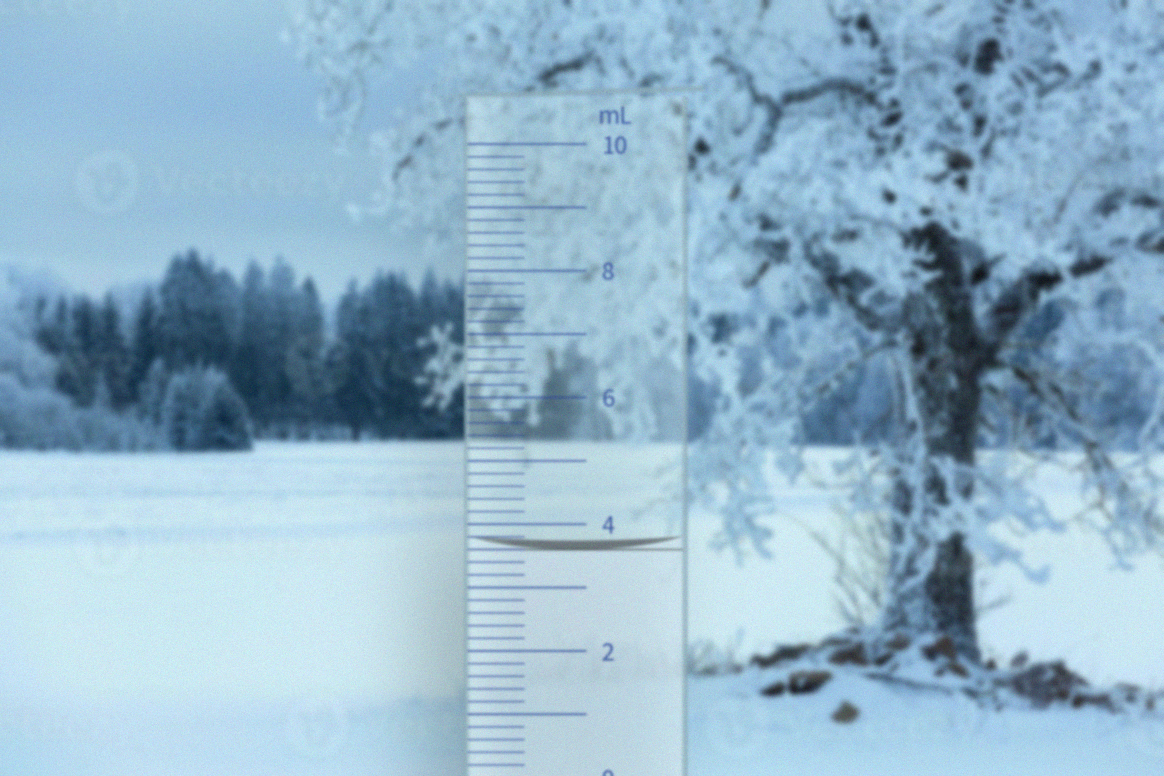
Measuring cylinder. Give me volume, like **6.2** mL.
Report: **3.6** mL
